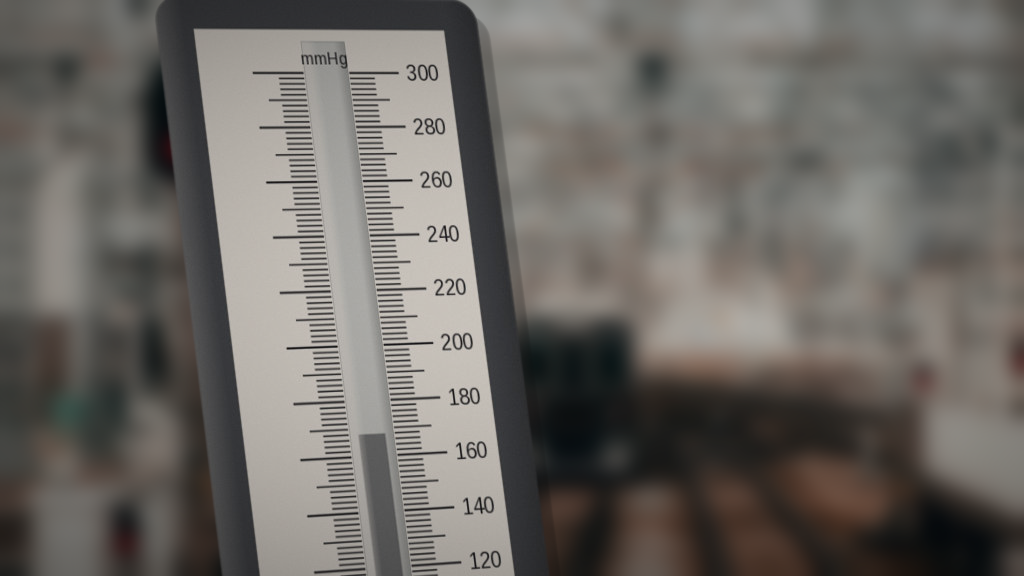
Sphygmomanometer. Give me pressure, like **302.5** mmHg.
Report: **168** mmHg
